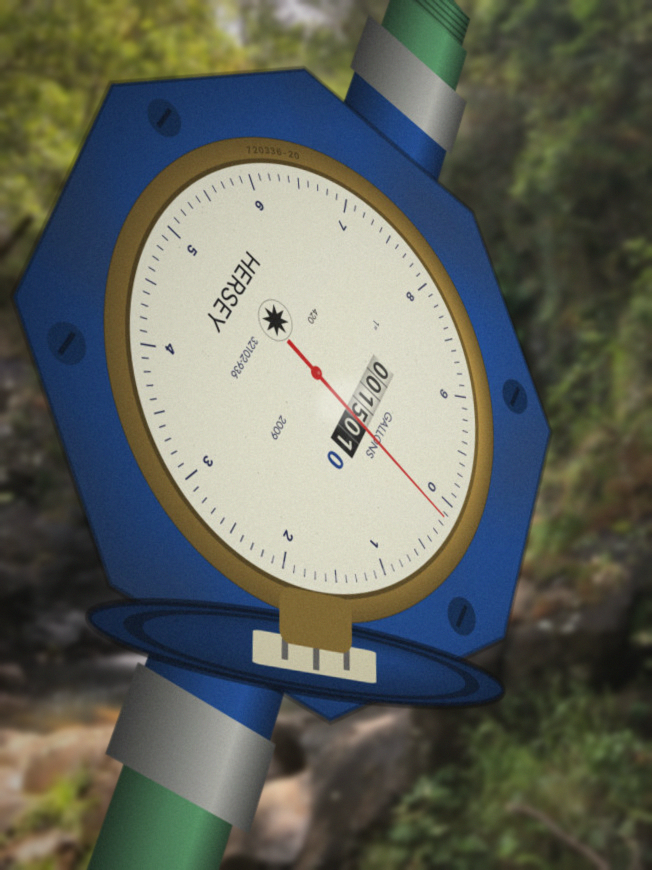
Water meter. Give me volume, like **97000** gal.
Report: **15010.1** gal
